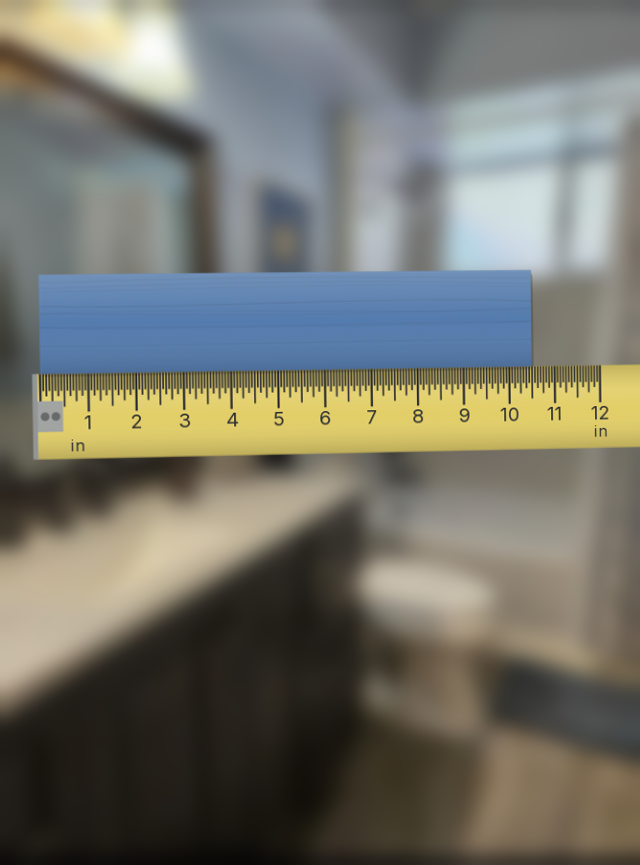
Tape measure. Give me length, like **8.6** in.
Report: **10.5** in
